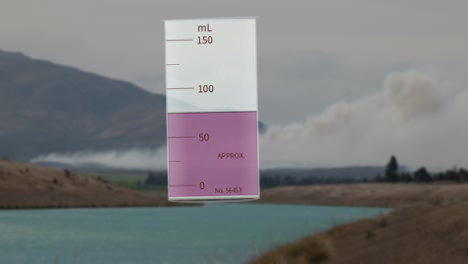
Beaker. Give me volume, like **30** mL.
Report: **75** mL
